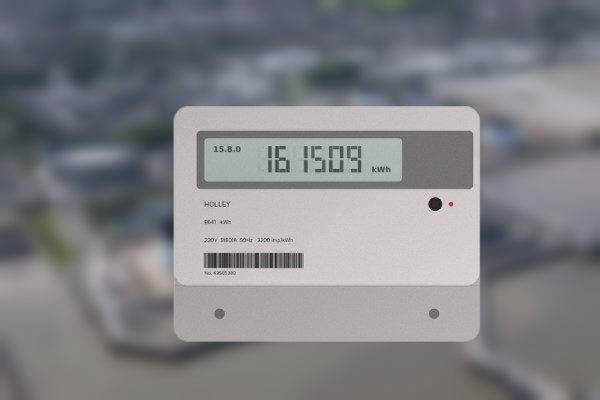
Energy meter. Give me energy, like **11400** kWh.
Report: **161509** kWh
